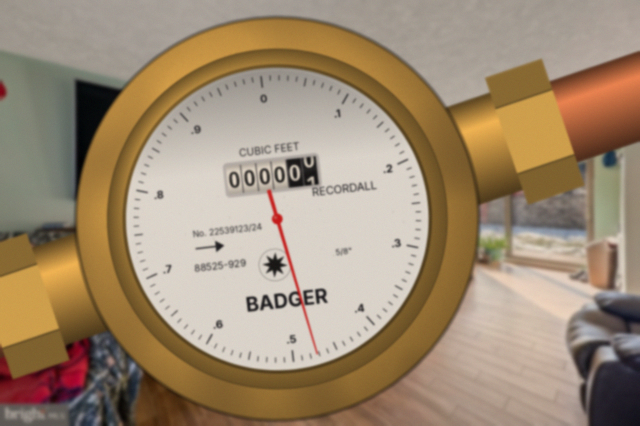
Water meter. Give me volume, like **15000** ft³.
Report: **0.47** ft³
